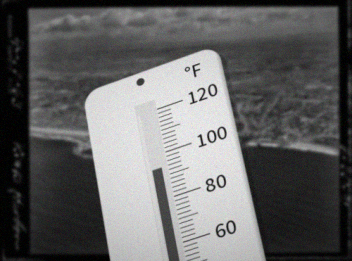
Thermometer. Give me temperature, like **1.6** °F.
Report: **94** °F
